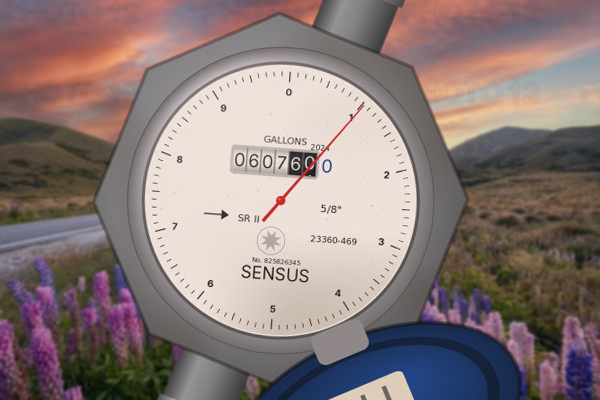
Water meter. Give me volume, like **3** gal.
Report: **607601.0** gal
